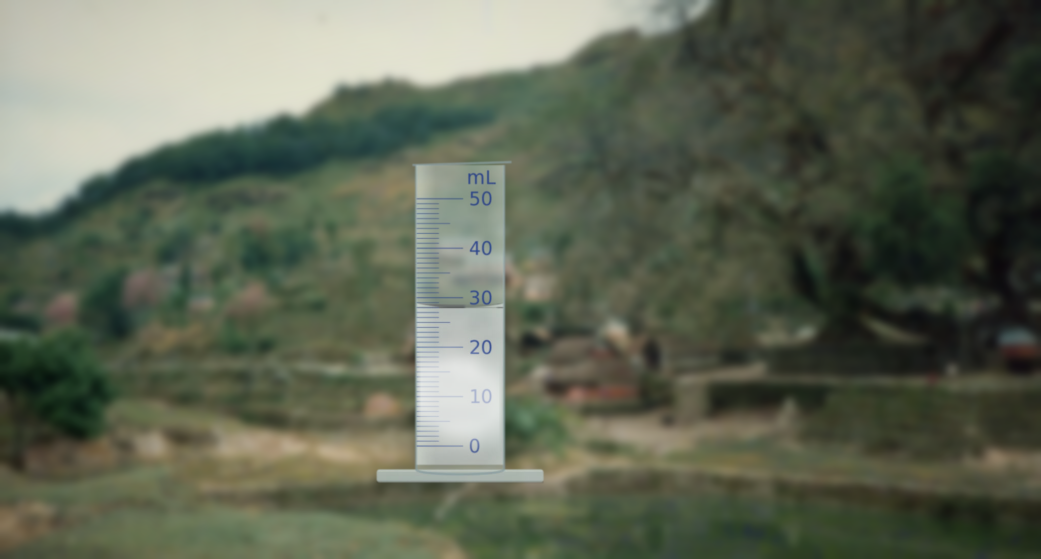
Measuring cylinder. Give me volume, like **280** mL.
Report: **28** mL
